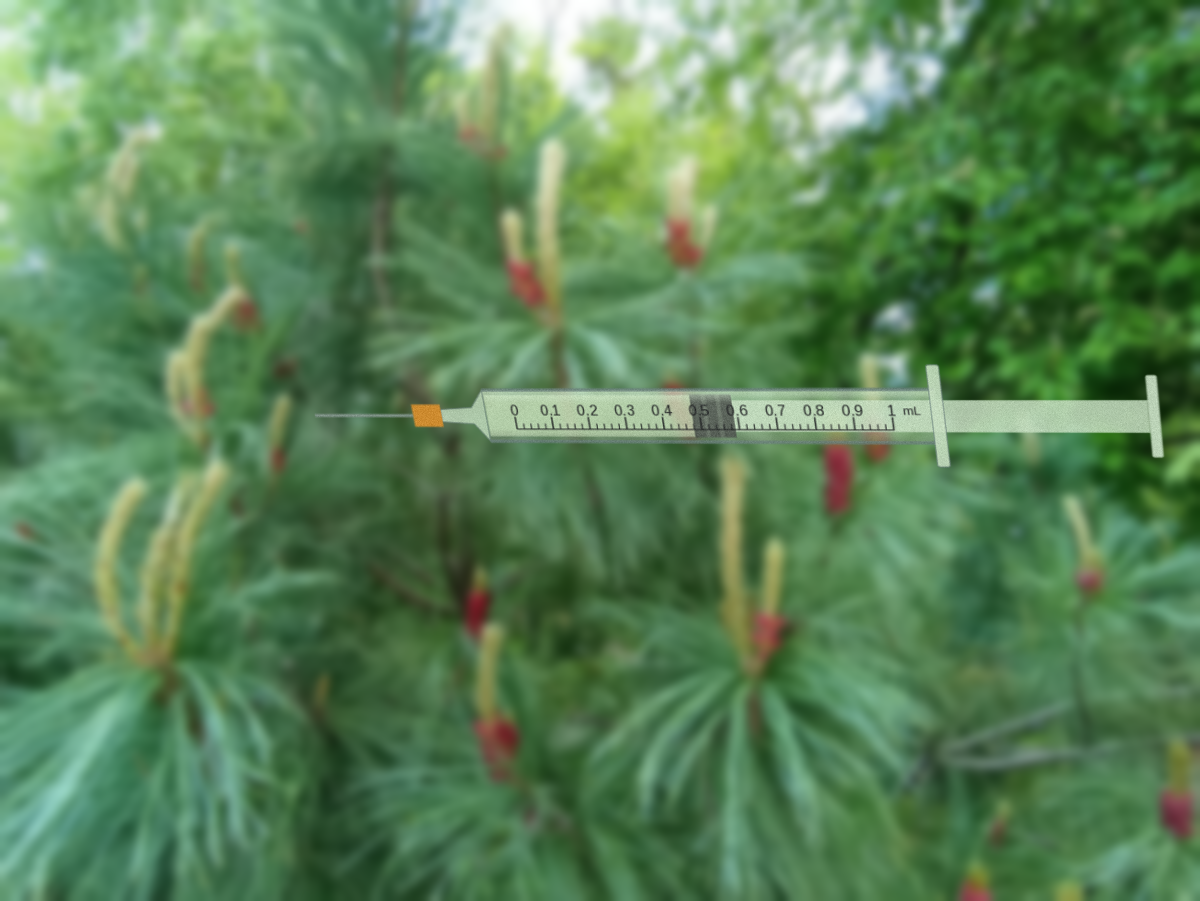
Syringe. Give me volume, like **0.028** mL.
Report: **0.48** mL
